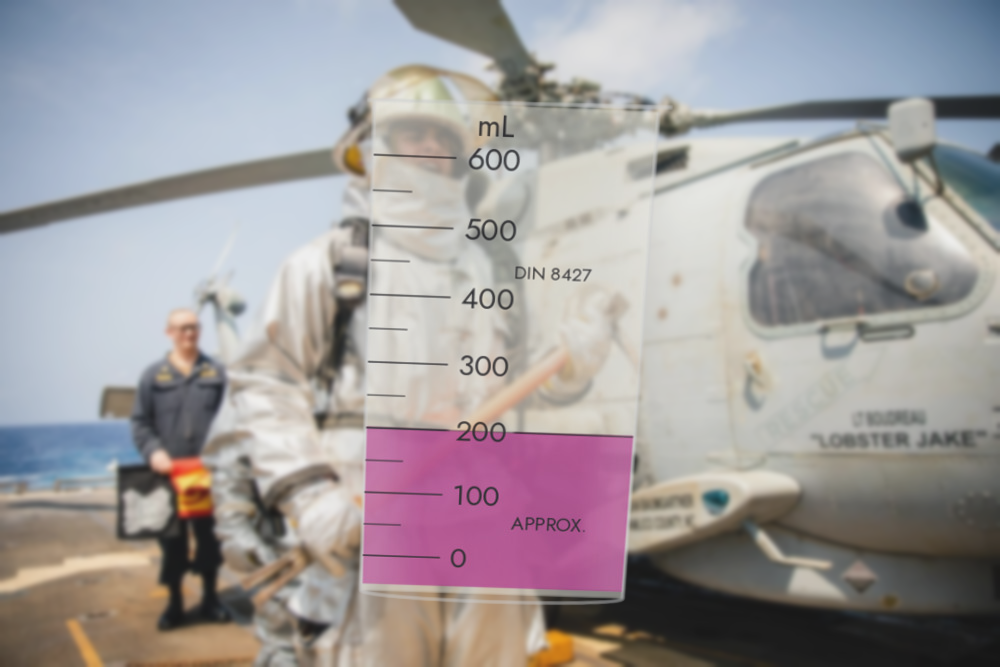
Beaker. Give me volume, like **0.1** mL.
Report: **200** mL
